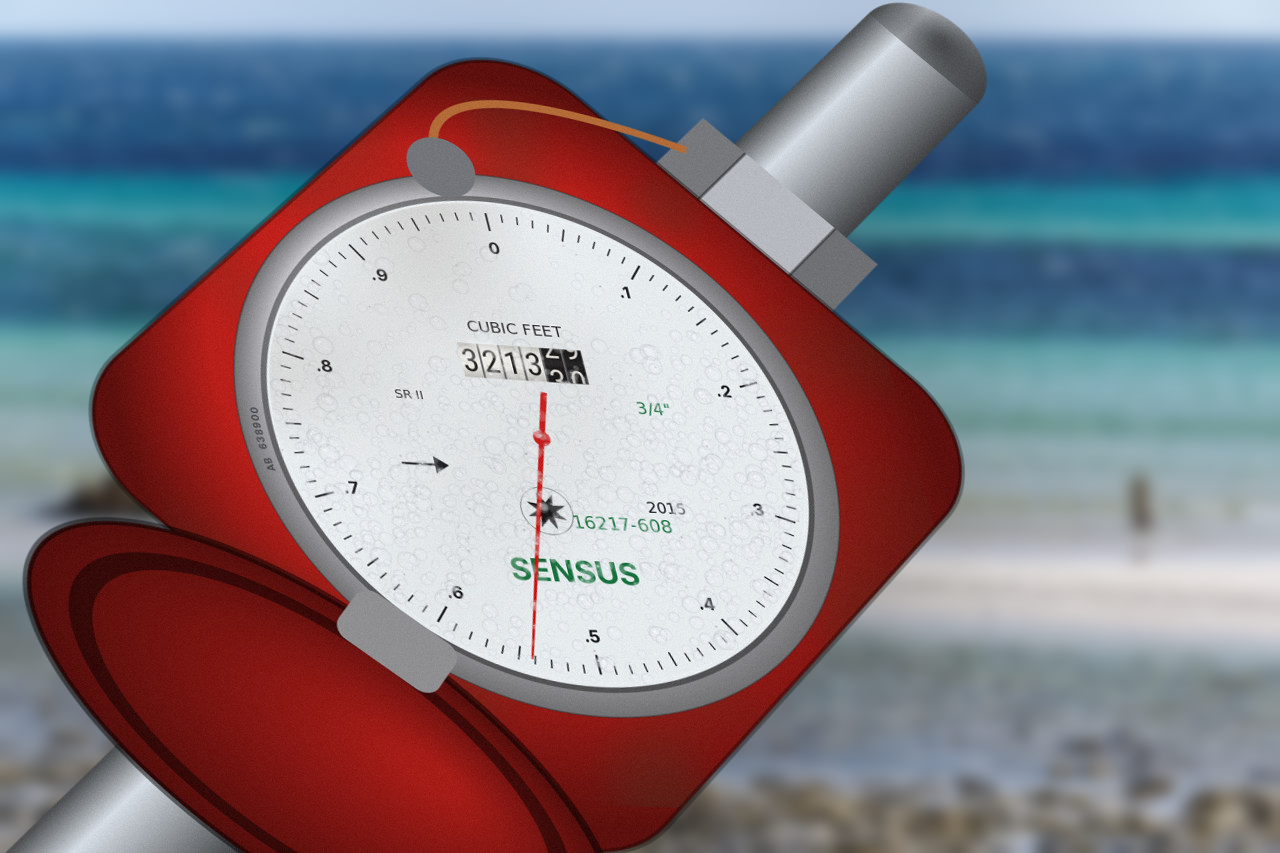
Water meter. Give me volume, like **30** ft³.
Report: **321329.54** ft³
